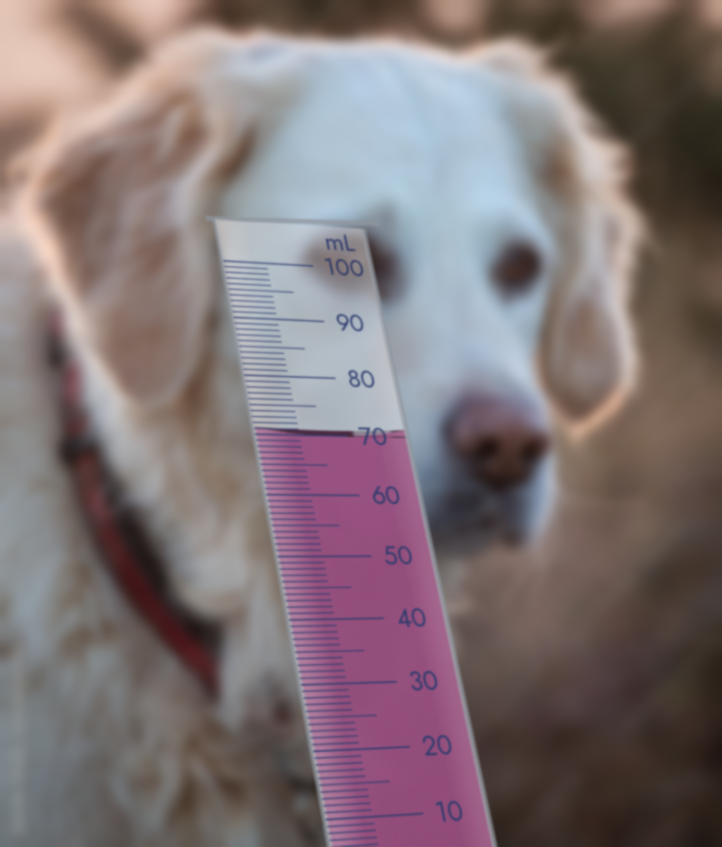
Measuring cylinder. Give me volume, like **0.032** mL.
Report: **70** mL
